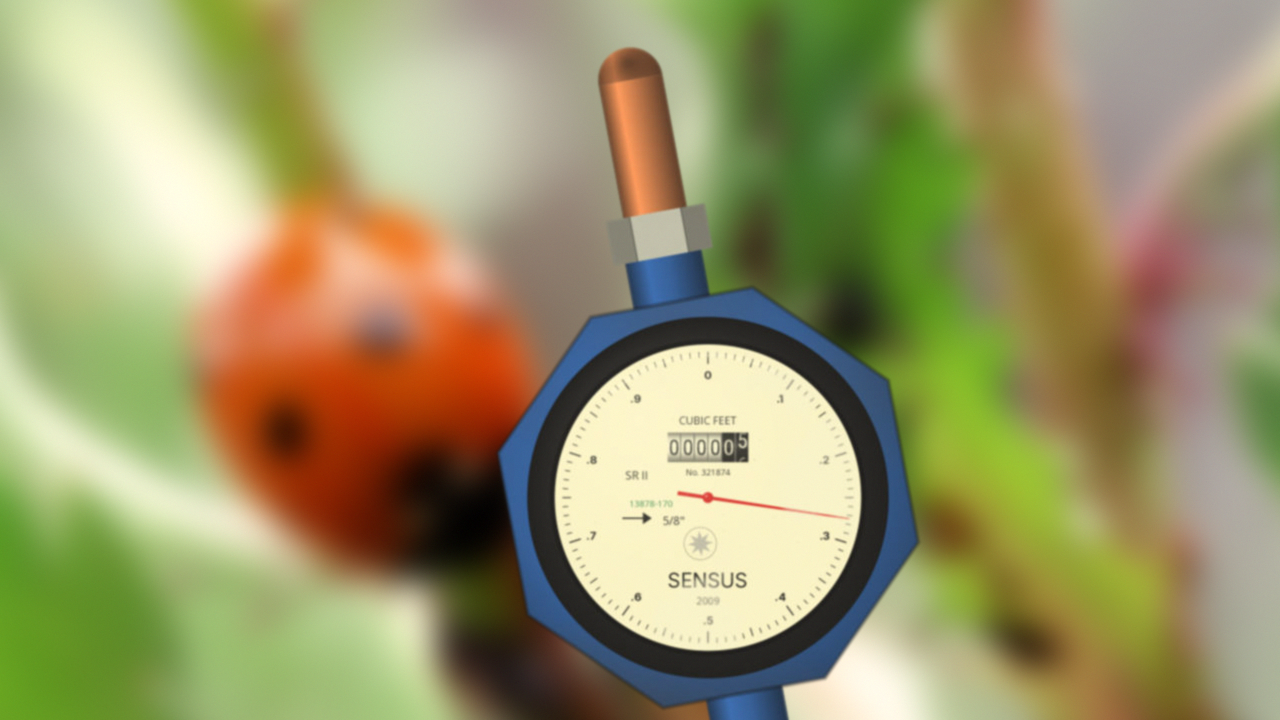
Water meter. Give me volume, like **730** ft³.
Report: **5.27** ft³
